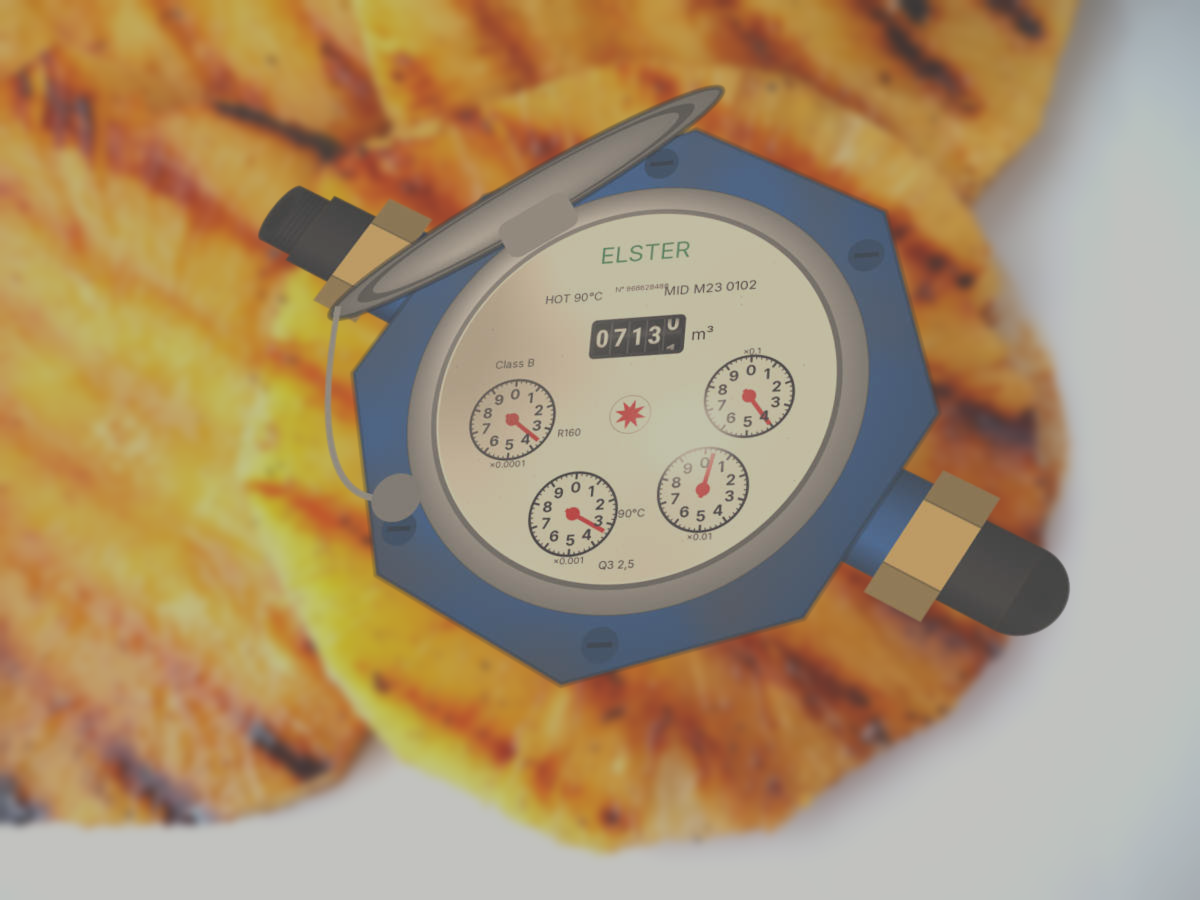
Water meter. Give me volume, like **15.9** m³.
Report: **7130.4033** m³
